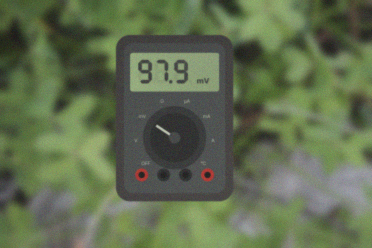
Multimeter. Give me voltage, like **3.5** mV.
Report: **97.9** mV
